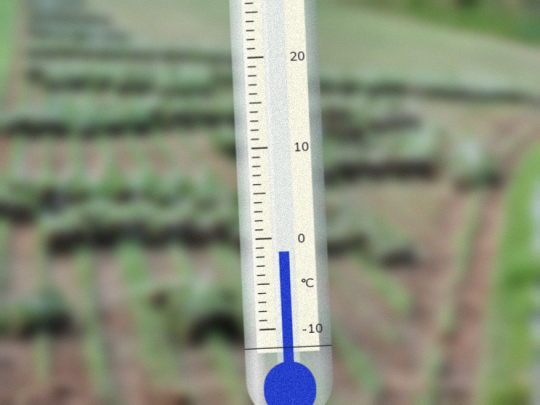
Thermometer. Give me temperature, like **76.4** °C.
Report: **-1.5** °C
